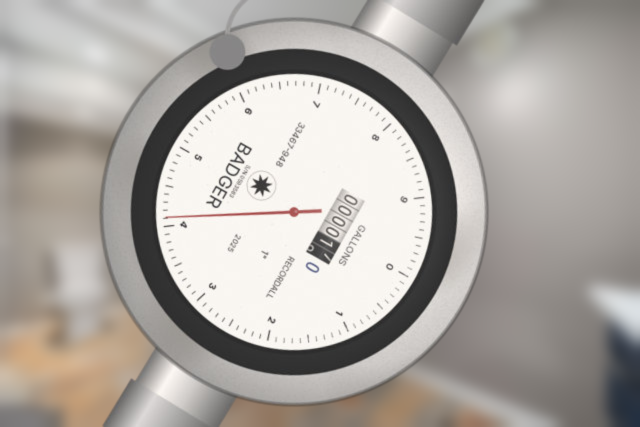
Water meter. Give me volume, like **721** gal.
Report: **174.1** gal
